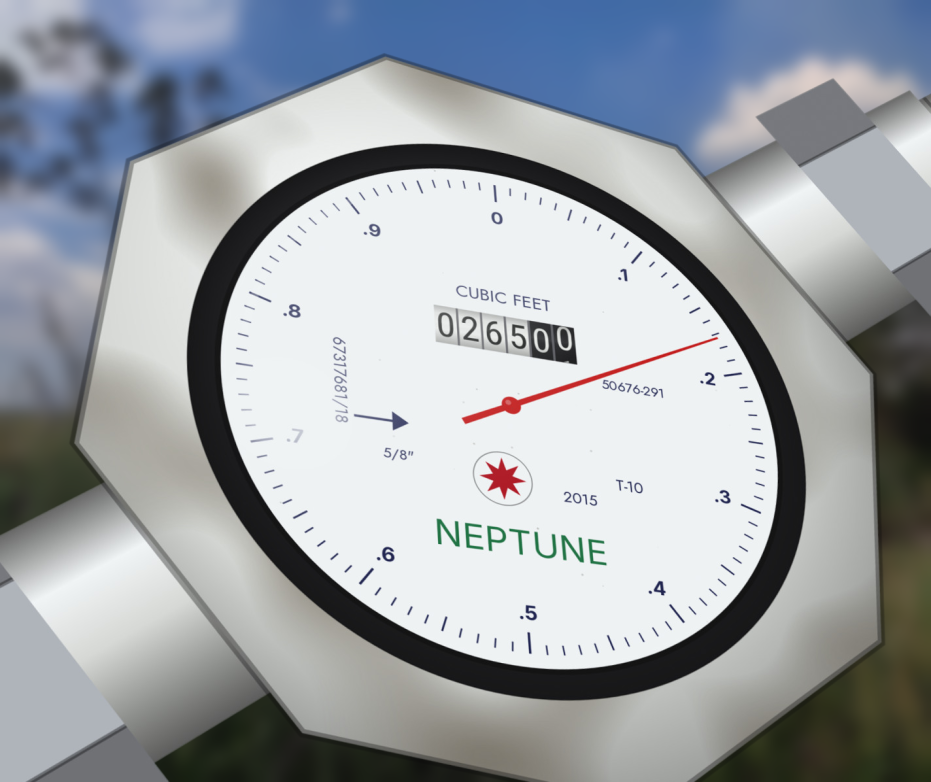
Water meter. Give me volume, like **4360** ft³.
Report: **26500.17** ft³
